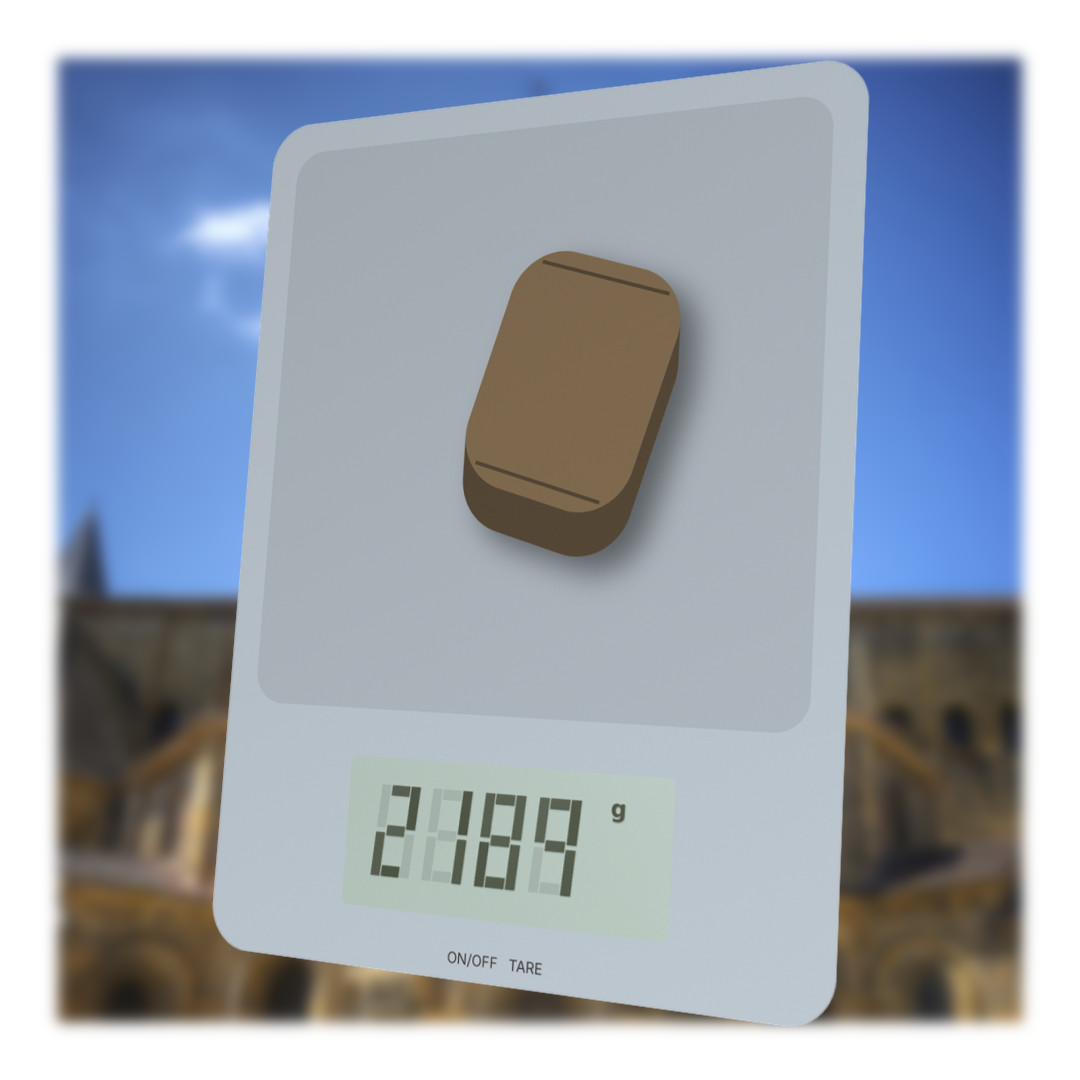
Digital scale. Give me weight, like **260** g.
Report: **2189** g
